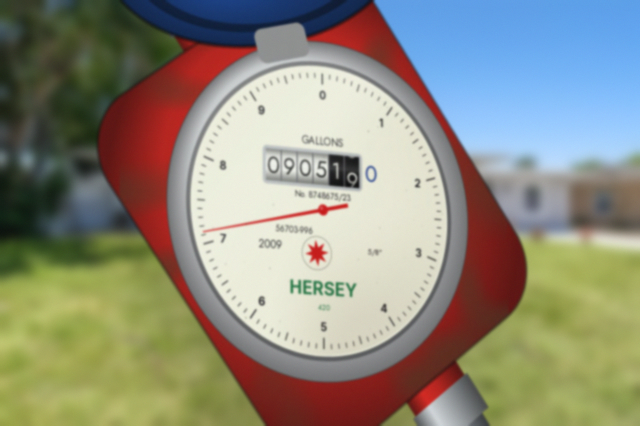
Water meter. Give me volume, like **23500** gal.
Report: **905187.1** gal
